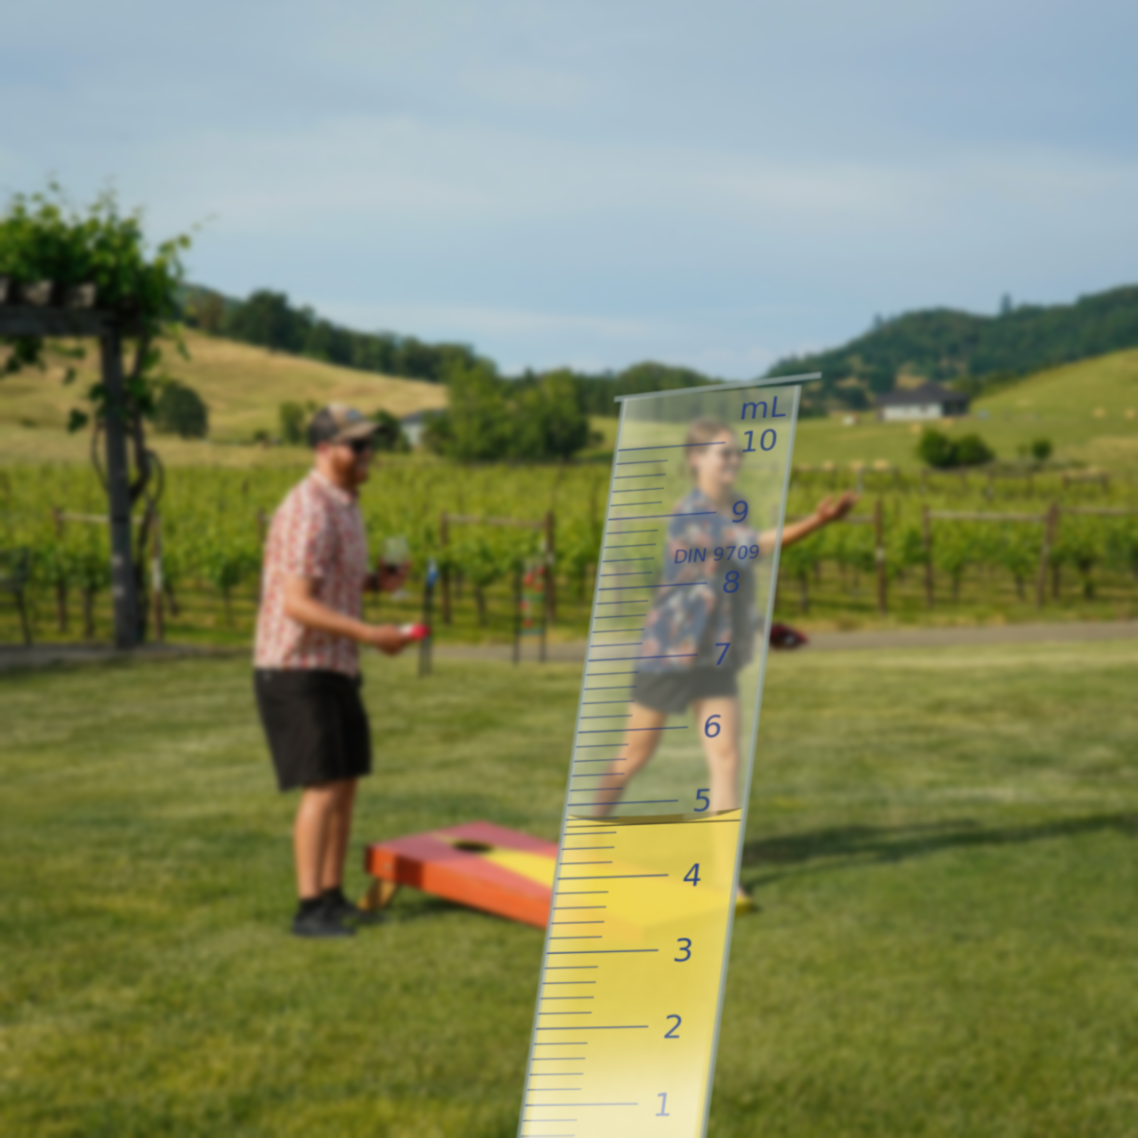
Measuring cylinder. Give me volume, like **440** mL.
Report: **4.7** mL
